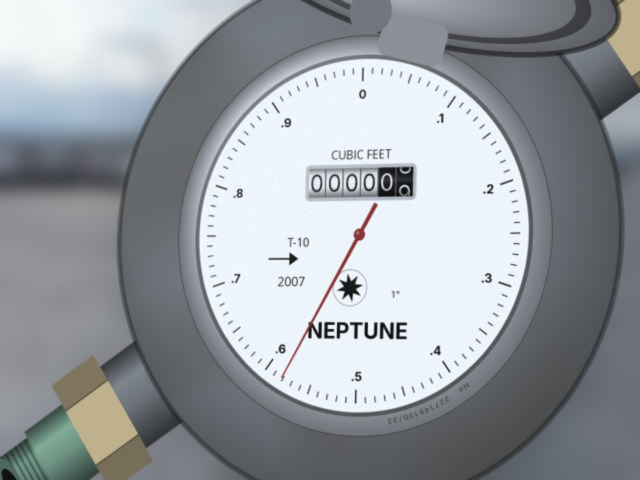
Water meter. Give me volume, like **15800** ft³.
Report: **8.58** ft³
